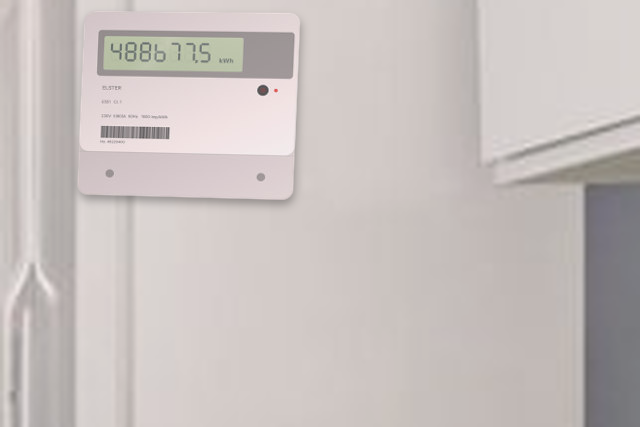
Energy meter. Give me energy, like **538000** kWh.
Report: **488677.5** kWh
